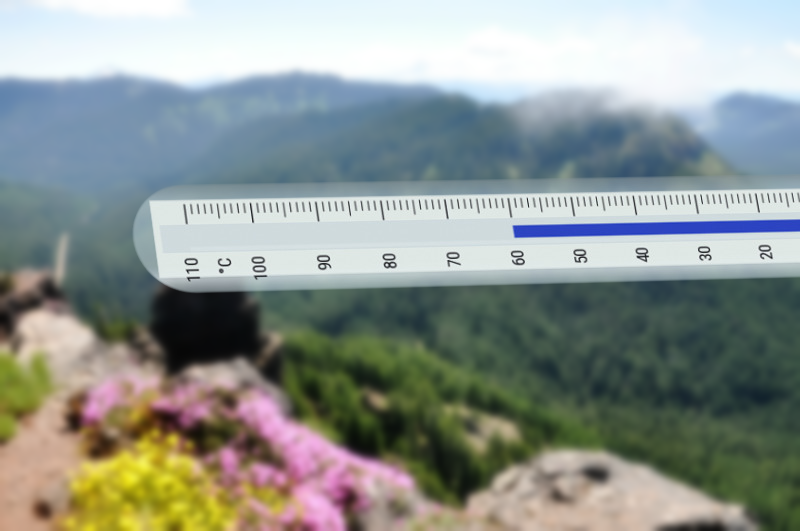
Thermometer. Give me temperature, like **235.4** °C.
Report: **60** °C
